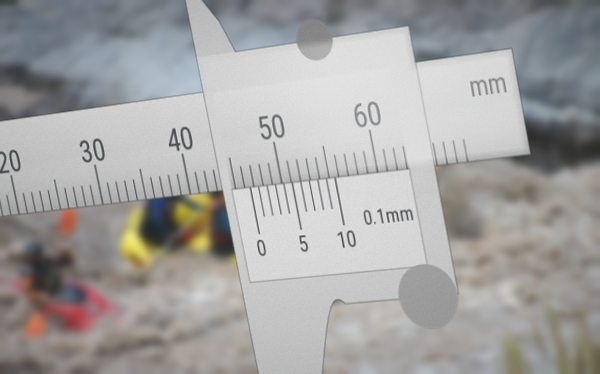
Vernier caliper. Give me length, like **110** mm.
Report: **46.6** mm
